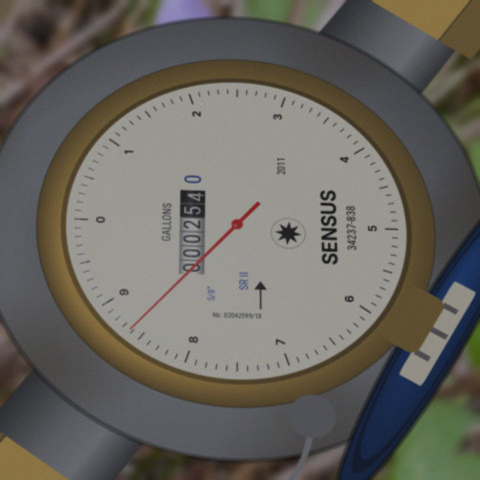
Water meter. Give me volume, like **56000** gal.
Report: **2538.6** gal
